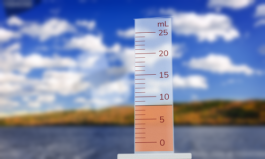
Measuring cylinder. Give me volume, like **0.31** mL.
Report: **8** mL
